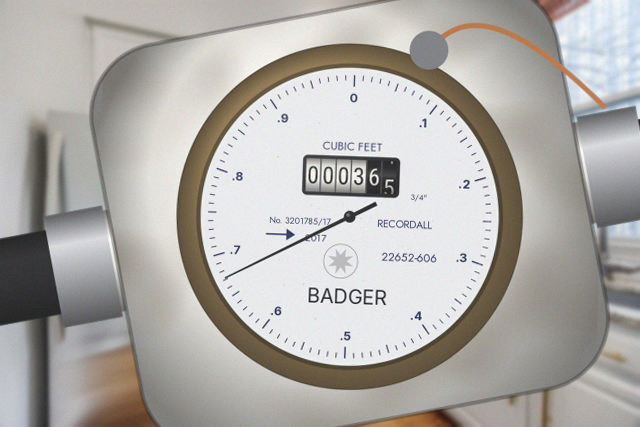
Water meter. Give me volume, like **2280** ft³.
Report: **364.67** ft³
